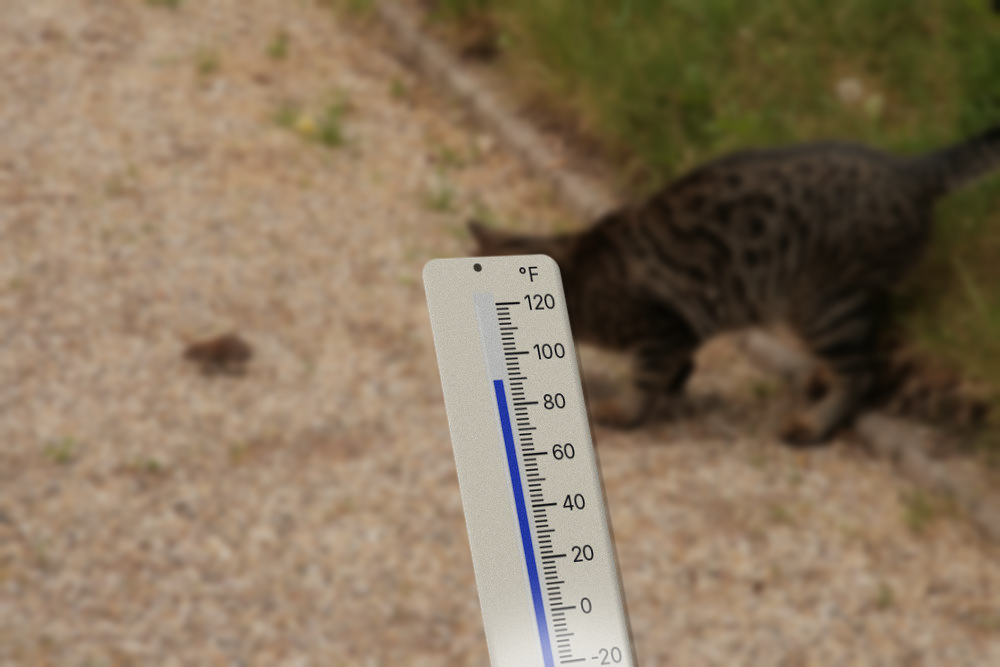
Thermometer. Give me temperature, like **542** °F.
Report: **90** °F
